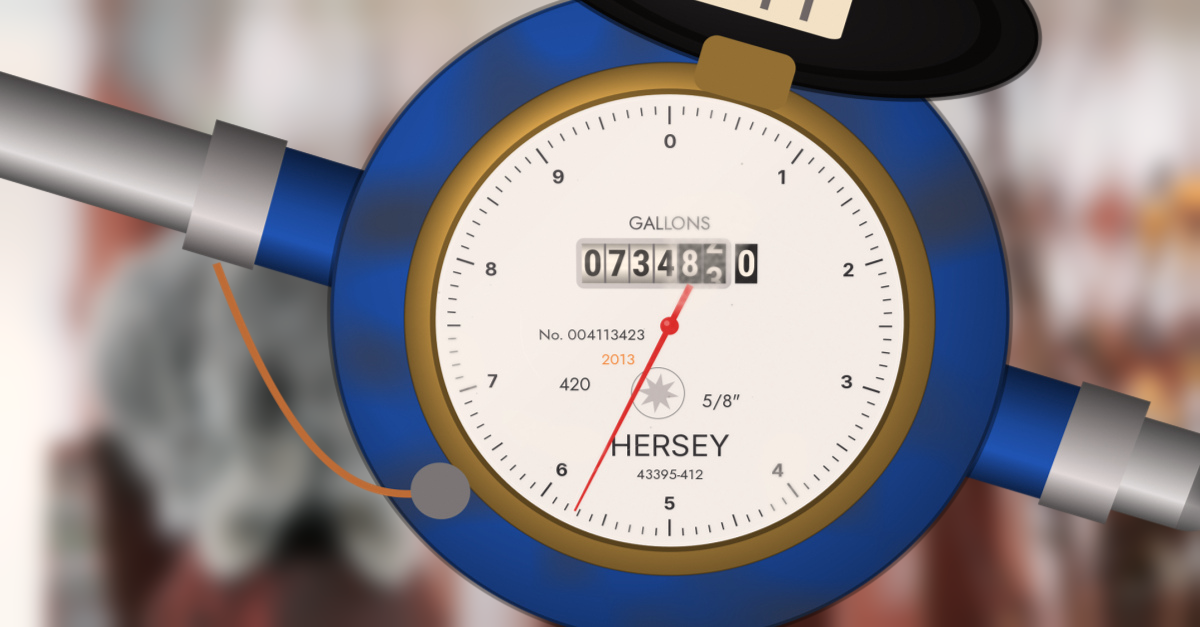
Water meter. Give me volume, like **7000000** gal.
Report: **734825.7** gal
